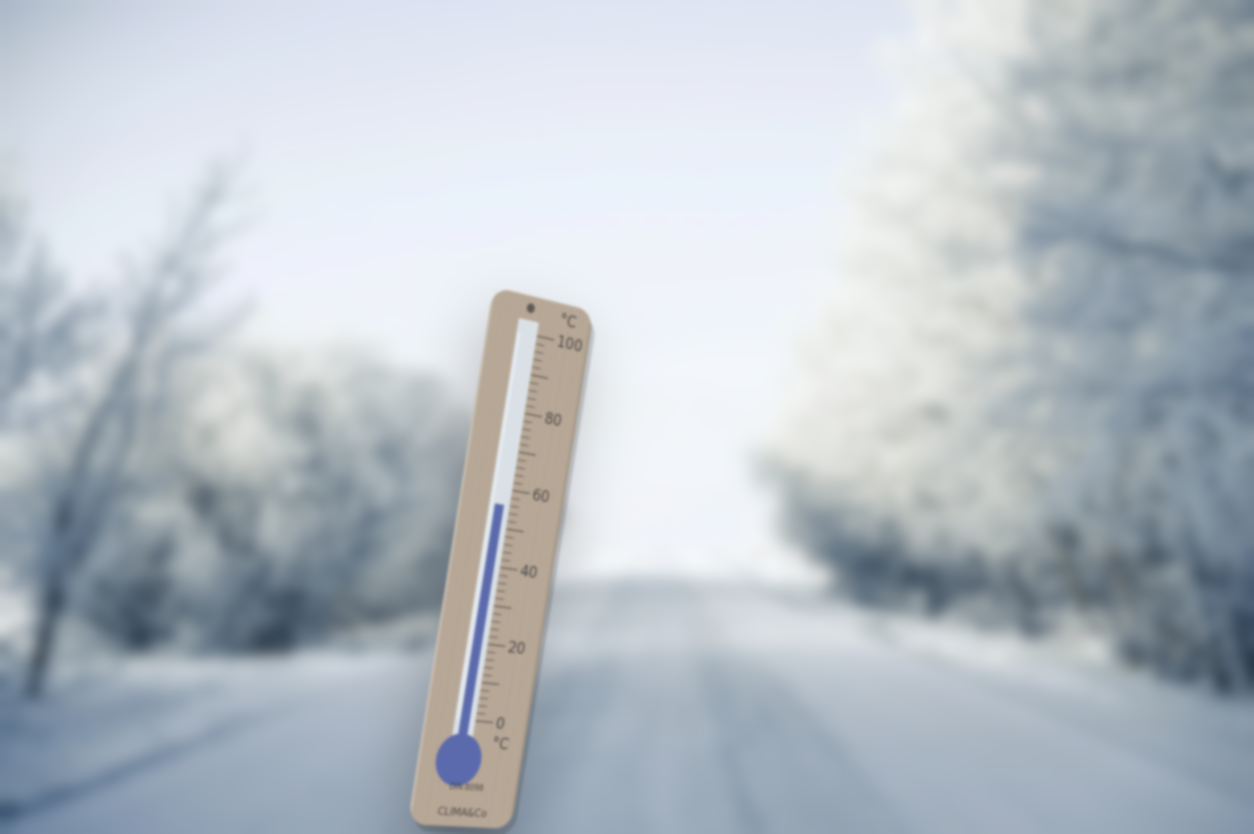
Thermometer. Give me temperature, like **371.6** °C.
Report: **56** °C
